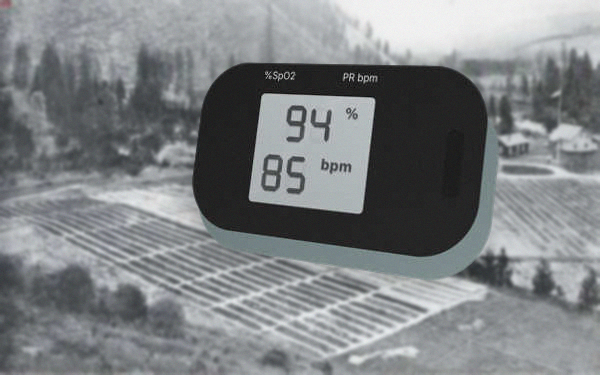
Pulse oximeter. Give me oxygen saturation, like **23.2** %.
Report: **94** %
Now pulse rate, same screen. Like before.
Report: **85** bpm
